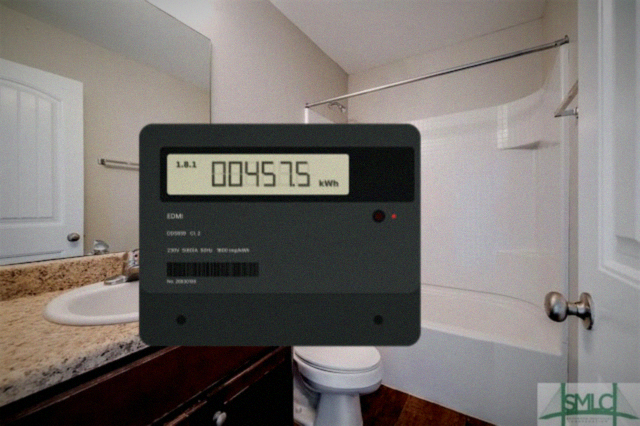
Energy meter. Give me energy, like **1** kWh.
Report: **457.5** kWh
